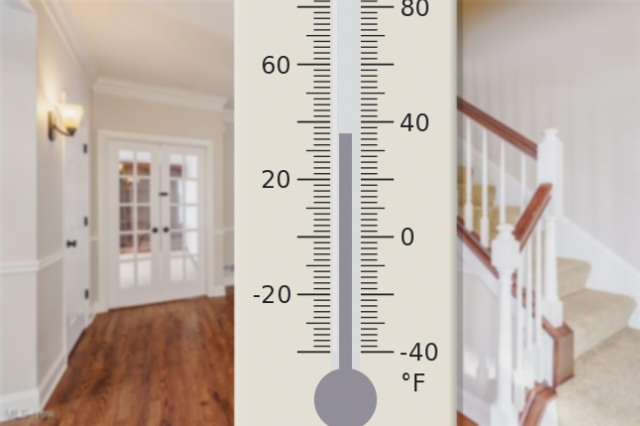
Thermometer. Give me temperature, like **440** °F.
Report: **36** °F
